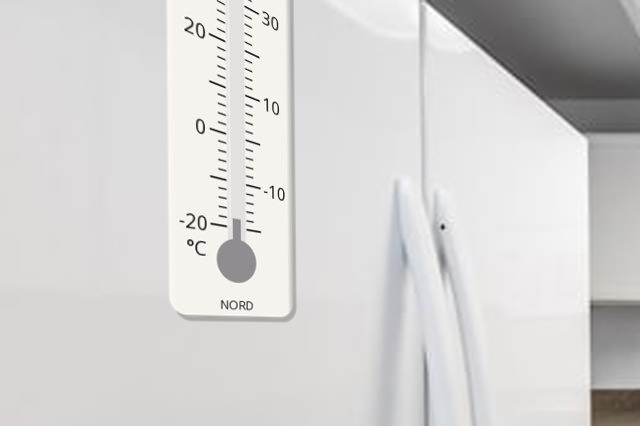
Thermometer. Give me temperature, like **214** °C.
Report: **-18** °C
